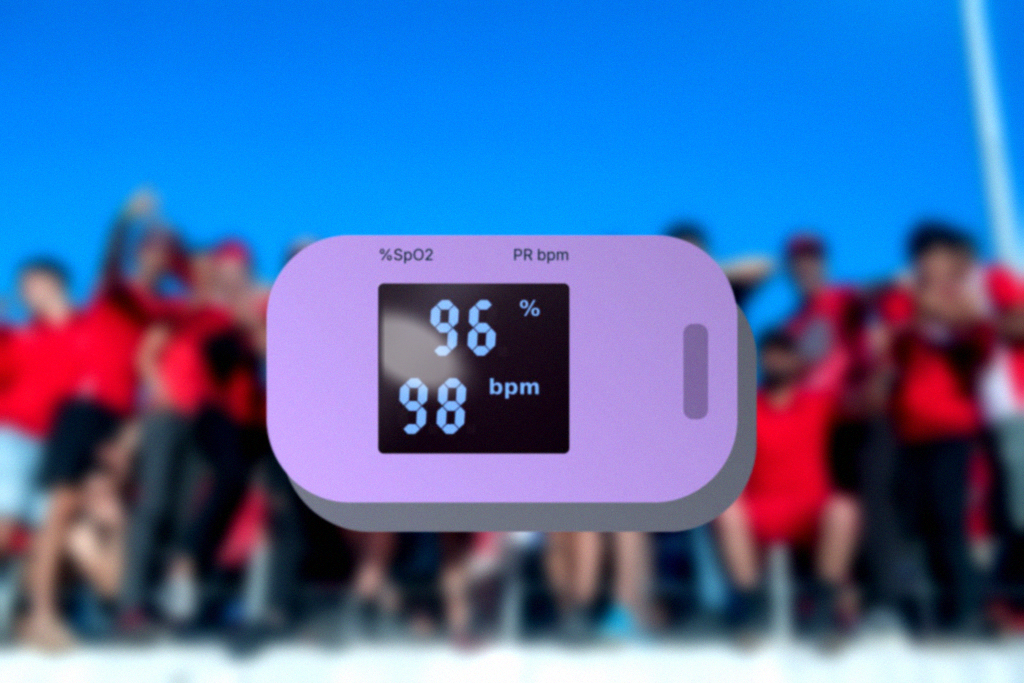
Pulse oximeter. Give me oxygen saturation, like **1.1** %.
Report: **96** %
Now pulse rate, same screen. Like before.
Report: **98** bpm
